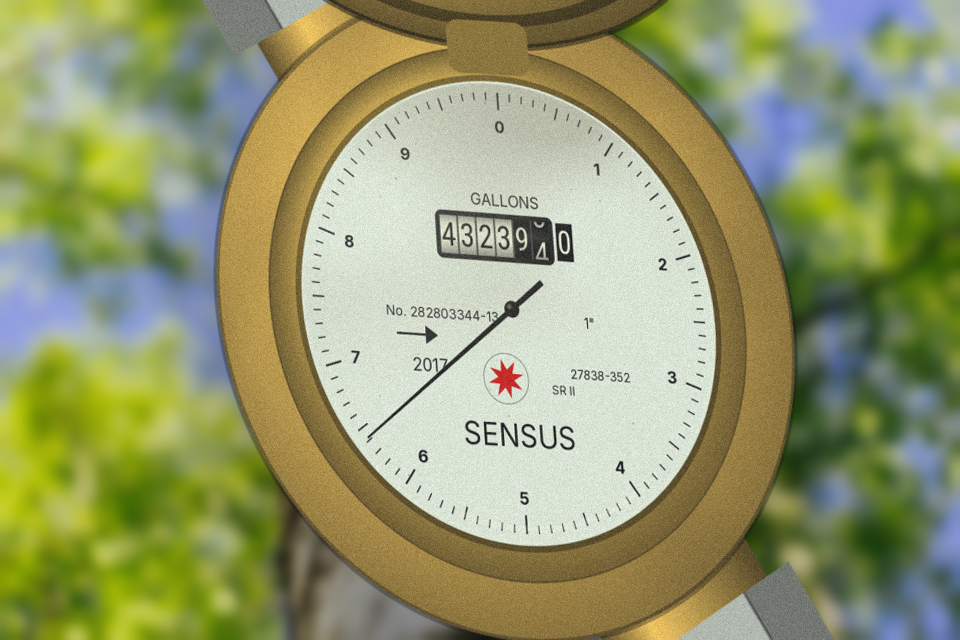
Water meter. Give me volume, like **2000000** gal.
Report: **4323936.4** gal
